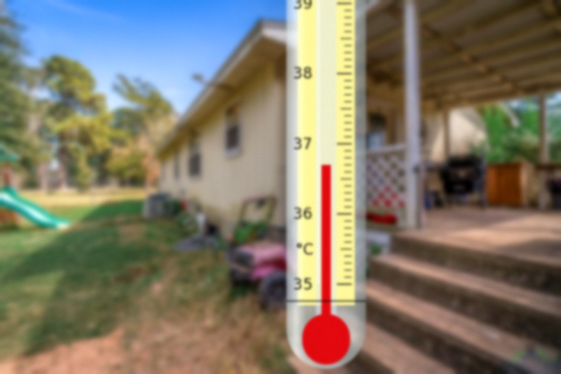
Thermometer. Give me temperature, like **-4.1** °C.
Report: **36.7** °C
